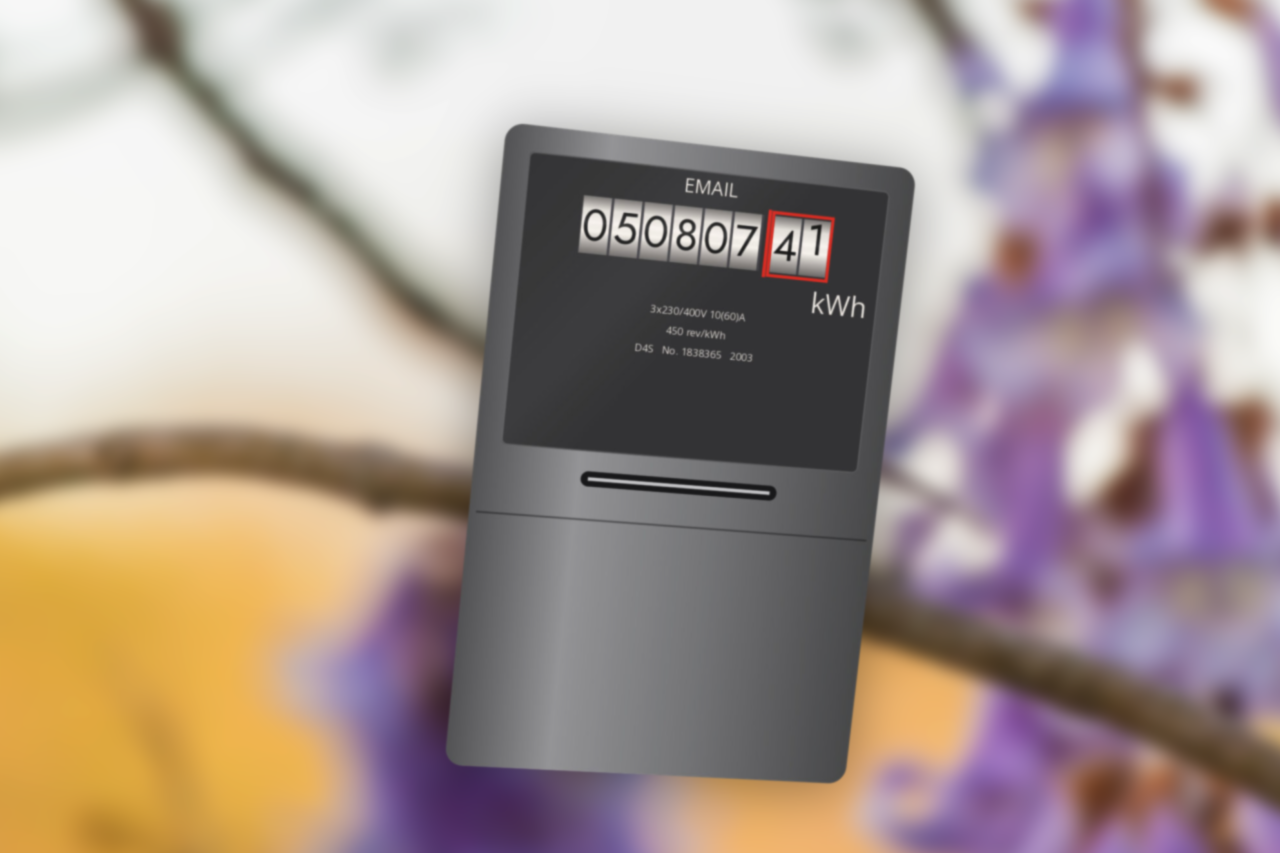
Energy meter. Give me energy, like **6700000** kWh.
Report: **50807.41** kWh
